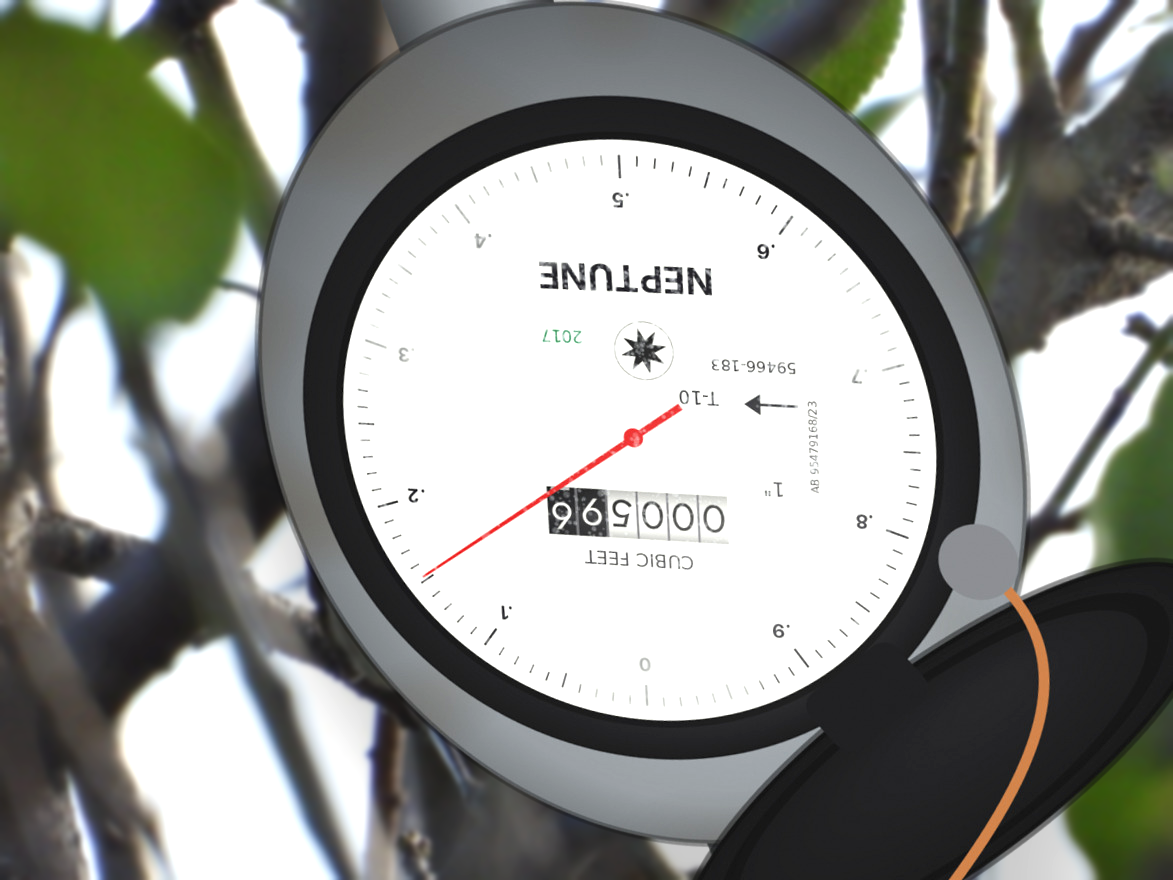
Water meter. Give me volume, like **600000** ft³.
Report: **596.15** ft³
